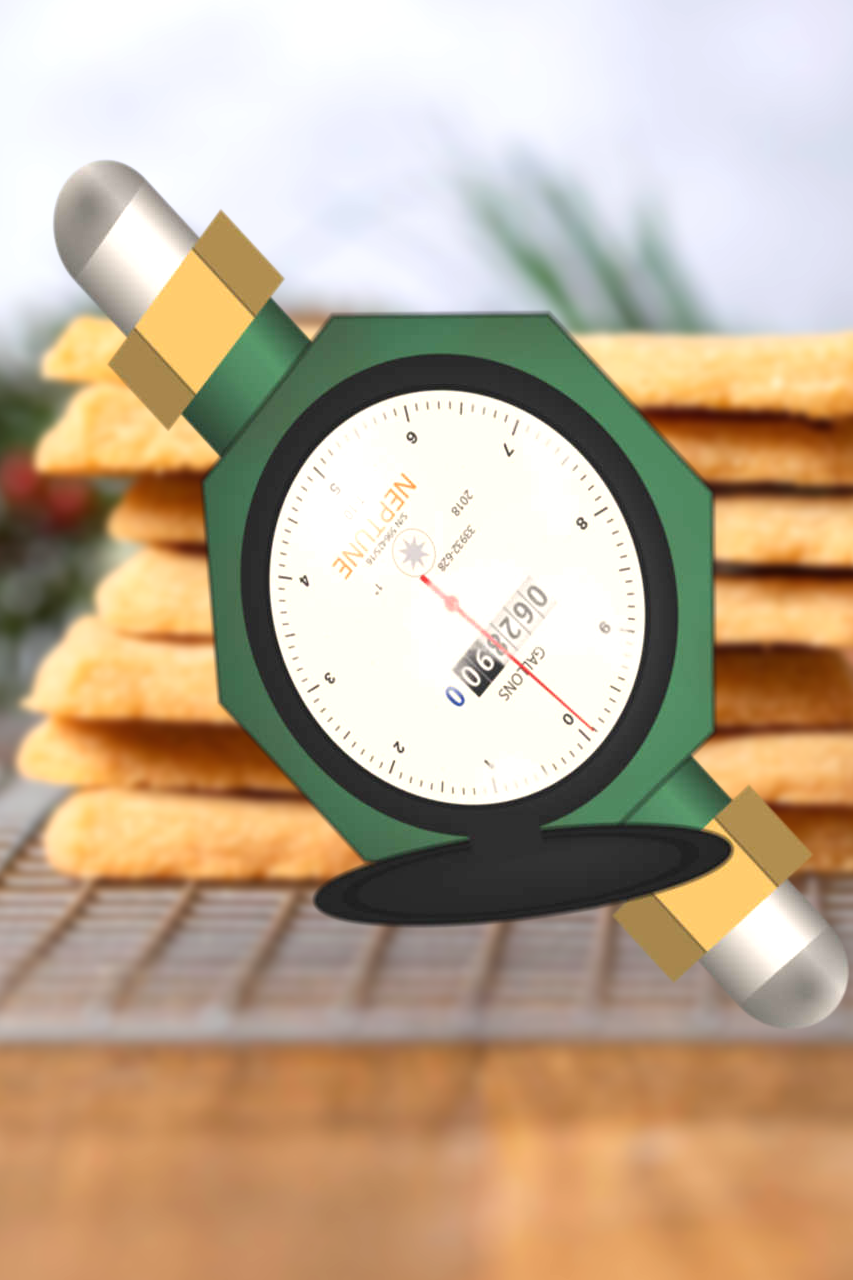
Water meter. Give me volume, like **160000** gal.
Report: **628899.9** gal
